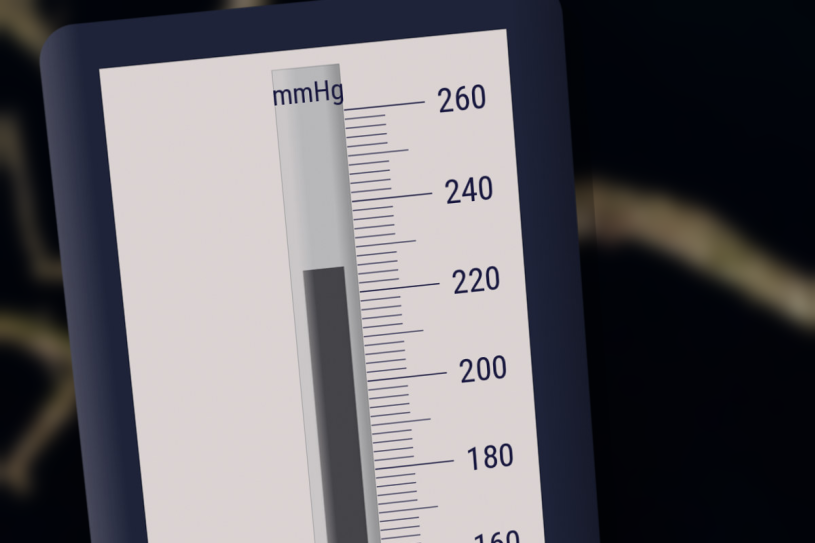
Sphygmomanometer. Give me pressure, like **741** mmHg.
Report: **226** mmHg
